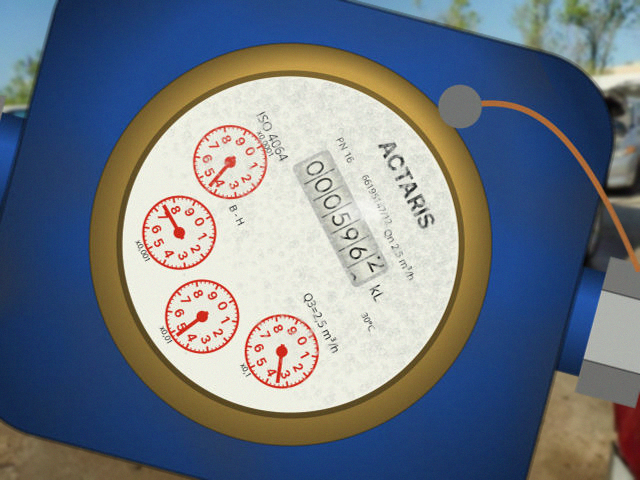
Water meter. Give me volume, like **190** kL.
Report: **5962.3474** kL
